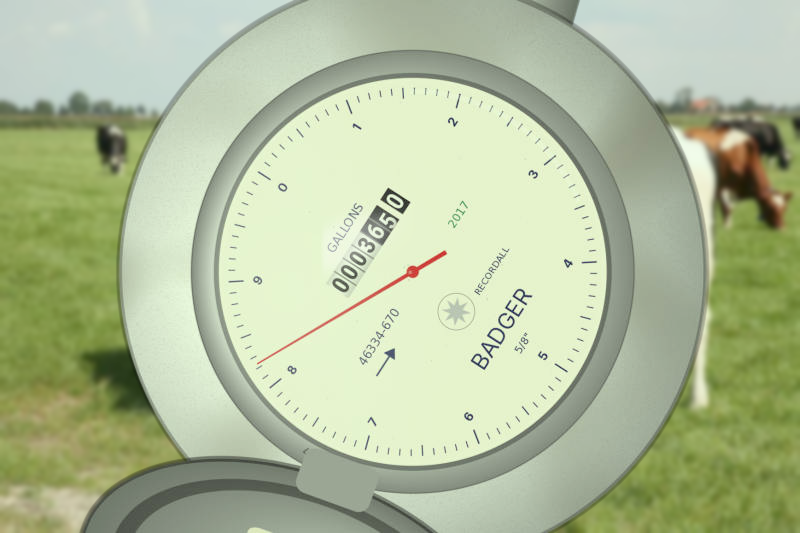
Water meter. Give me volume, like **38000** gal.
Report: **3648.2** gal
